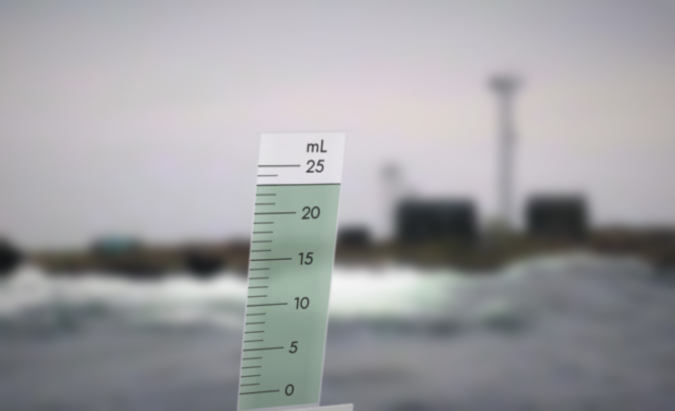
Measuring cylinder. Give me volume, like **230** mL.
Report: **23** mL
